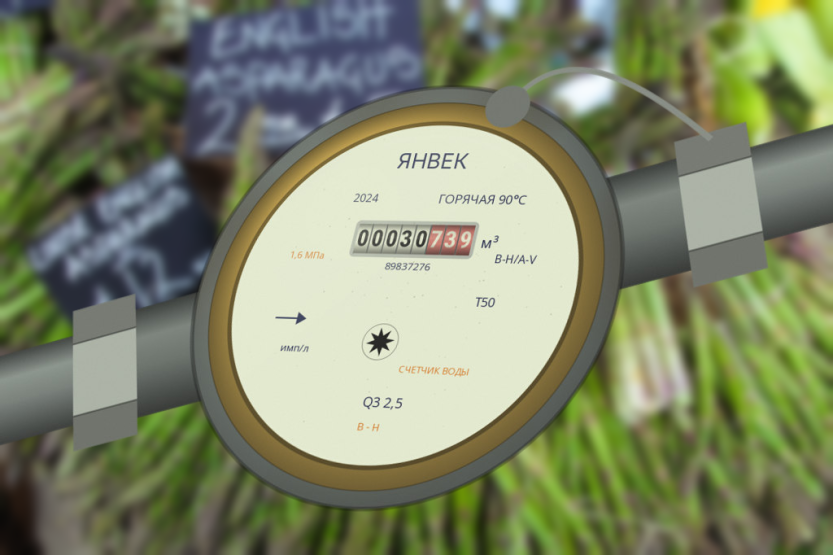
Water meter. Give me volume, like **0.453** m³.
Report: **30.739** m³
